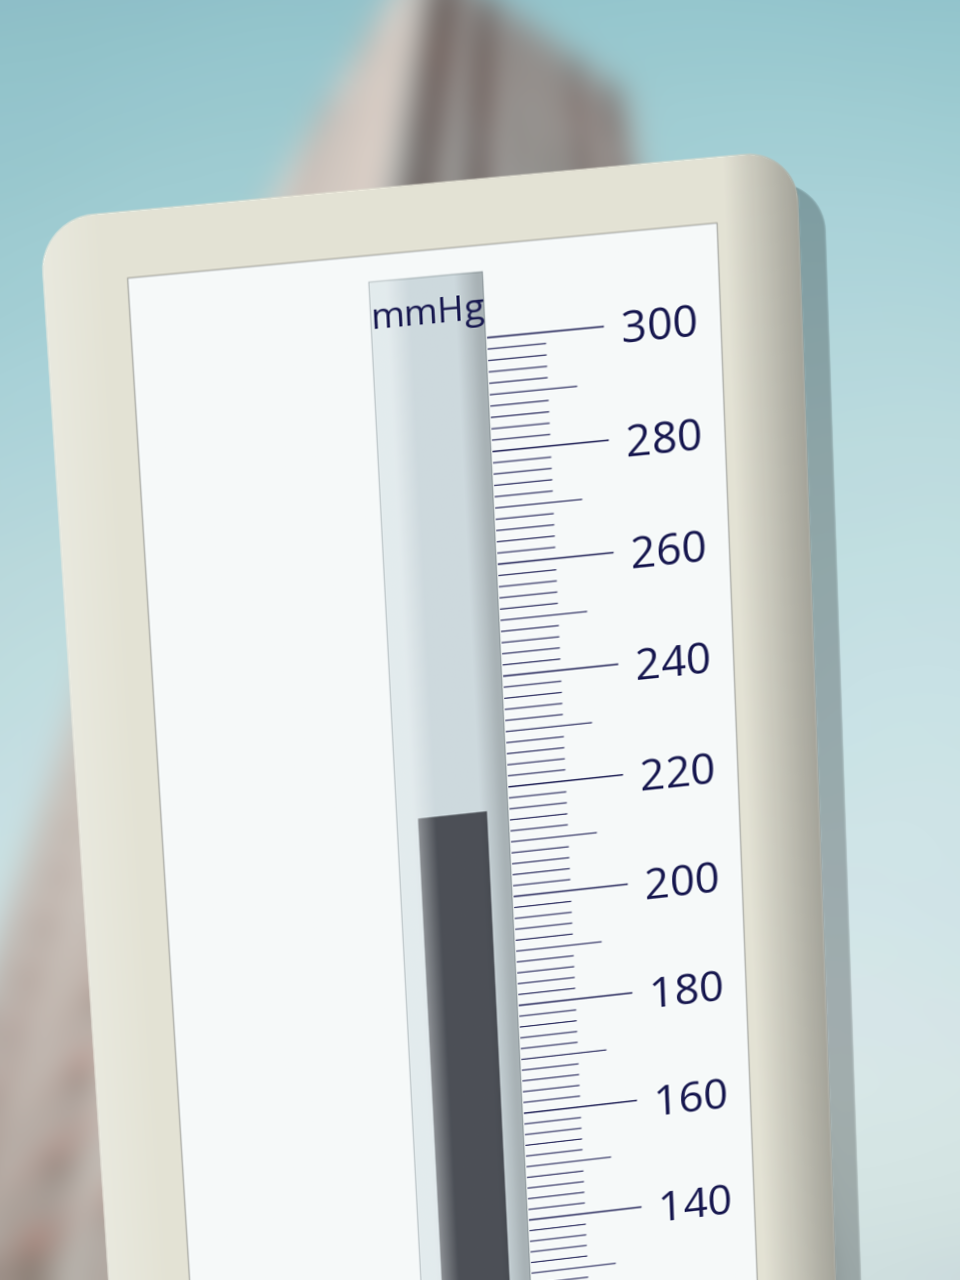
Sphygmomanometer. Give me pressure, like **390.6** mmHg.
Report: **216** mmHg
